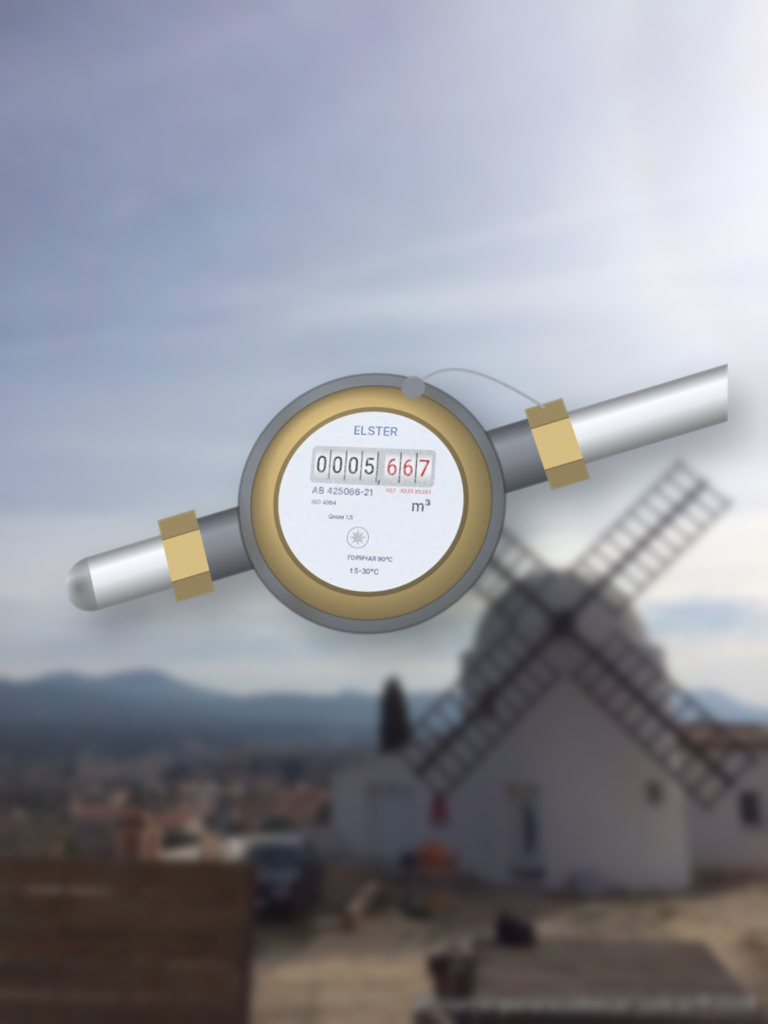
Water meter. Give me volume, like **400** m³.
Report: **5.667** m³
